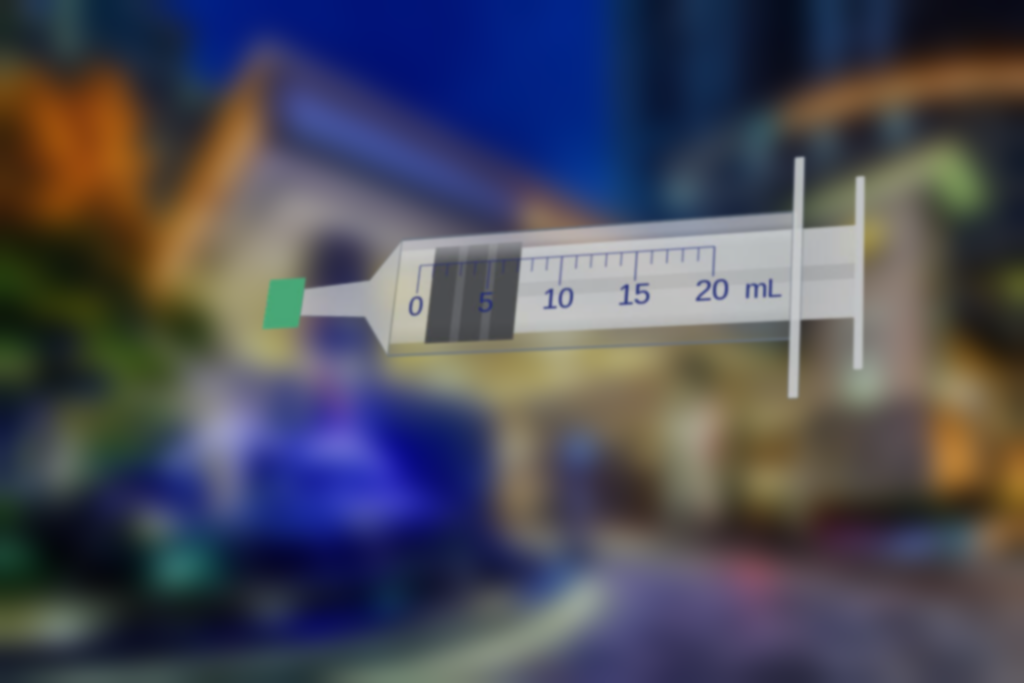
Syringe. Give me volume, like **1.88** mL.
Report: **1** mL
